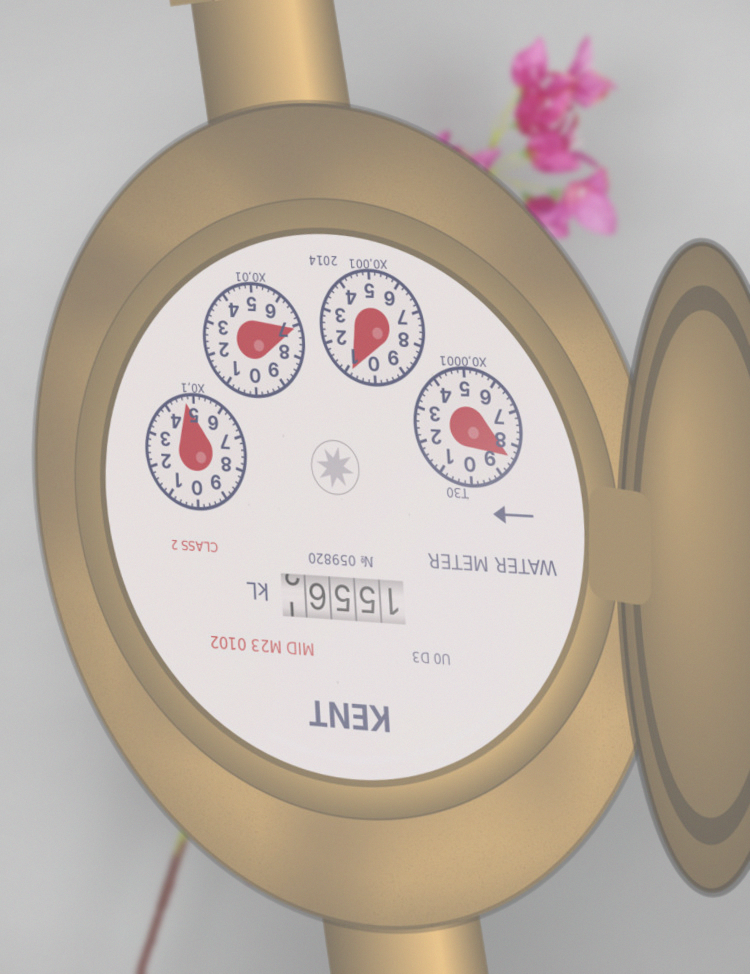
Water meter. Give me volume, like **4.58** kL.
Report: **15561.4708** kL
